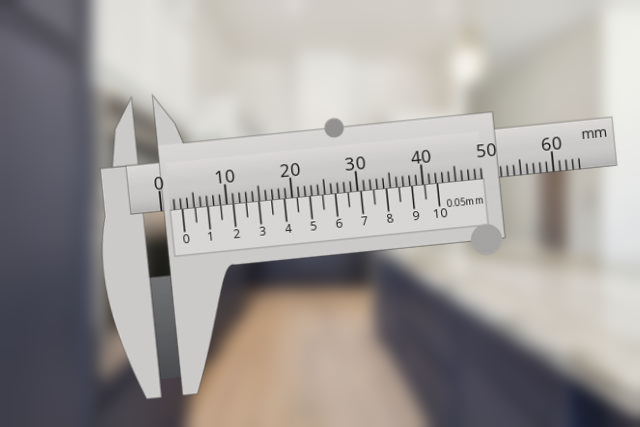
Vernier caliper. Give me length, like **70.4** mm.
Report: **3.2** mm
